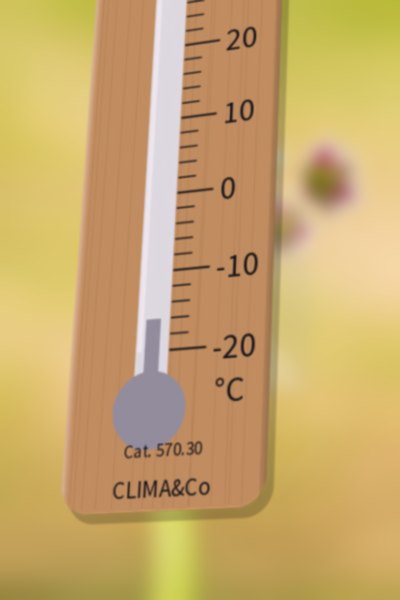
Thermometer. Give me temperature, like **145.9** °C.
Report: **-16** °C
